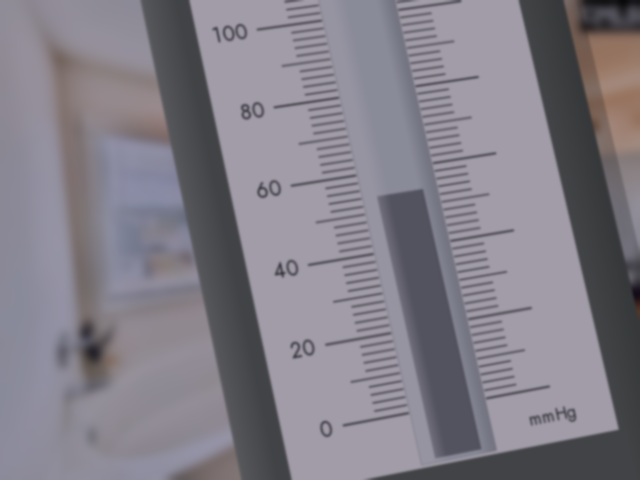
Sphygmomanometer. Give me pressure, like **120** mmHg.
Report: **54** mmHg
